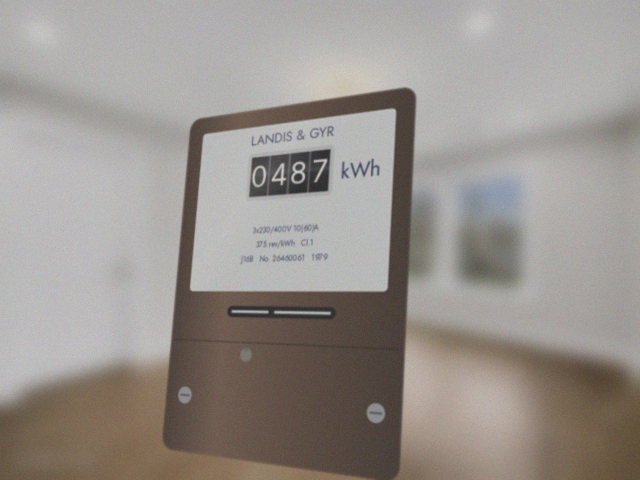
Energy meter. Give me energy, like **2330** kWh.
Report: **487** kWh
